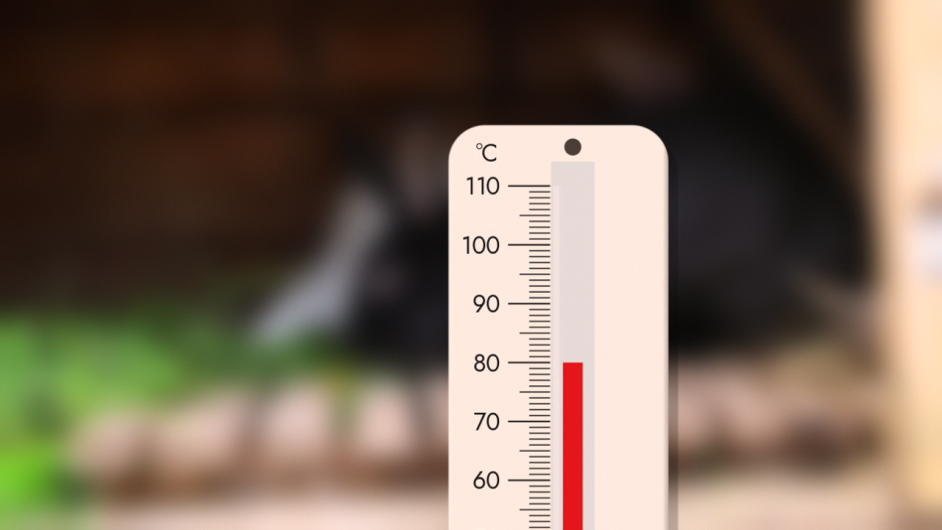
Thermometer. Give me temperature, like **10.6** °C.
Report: **80** °C
